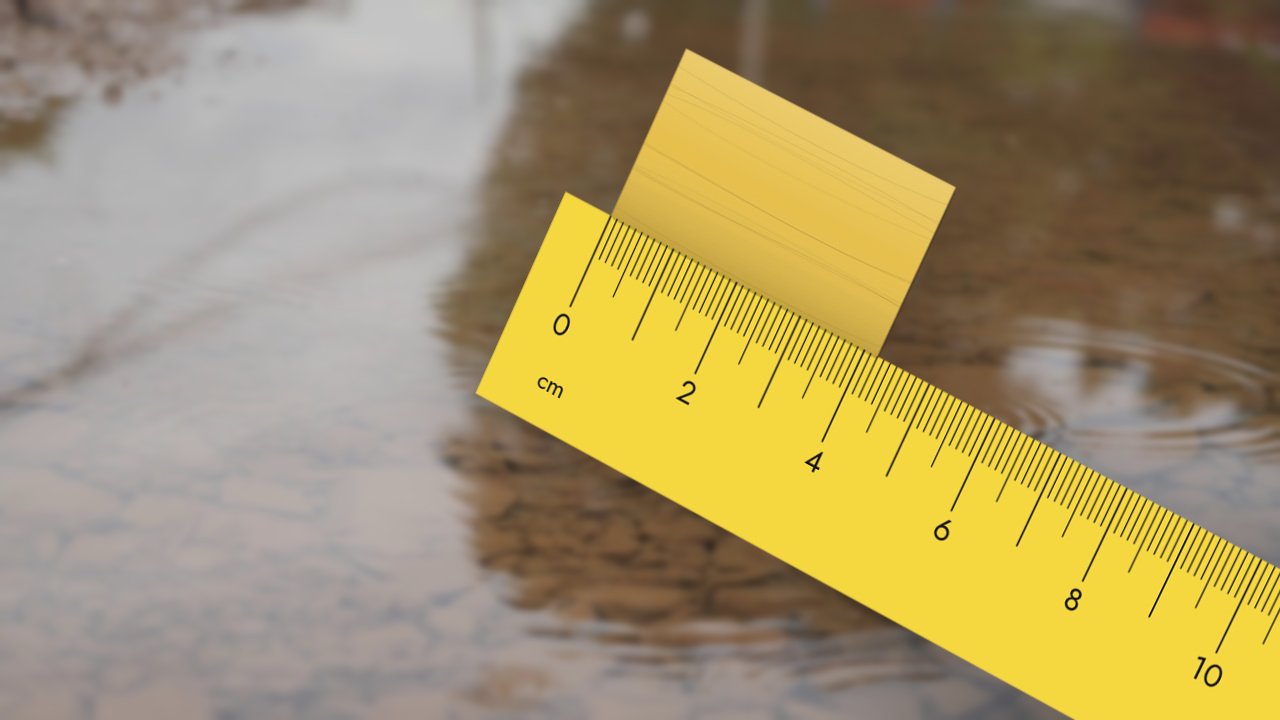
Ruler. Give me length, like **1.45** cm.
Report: **4.2** cm
